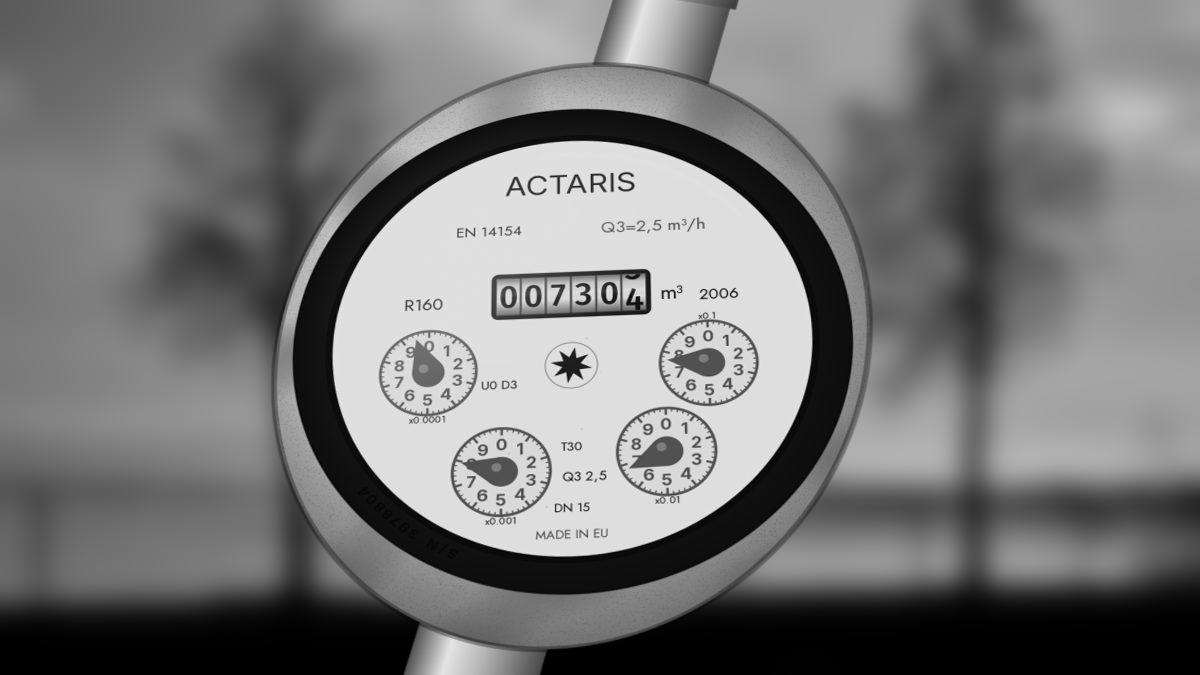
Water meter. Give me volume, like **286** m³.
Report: **7303.7679** m³
